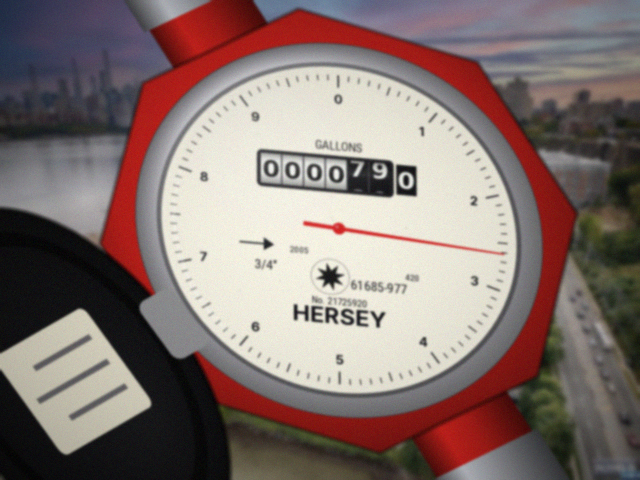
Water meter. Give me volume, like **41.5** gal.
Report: **792.6** gal
